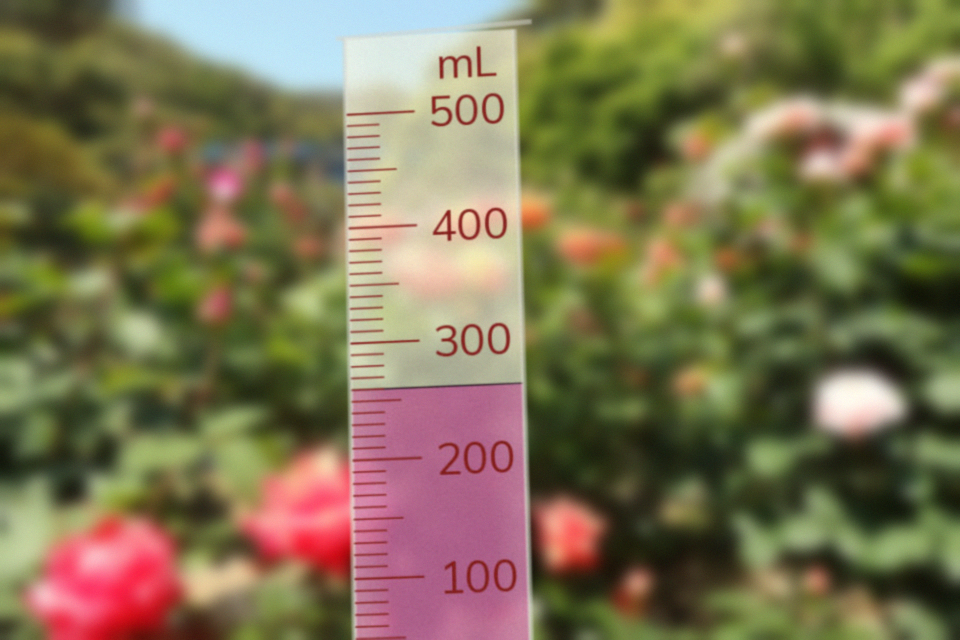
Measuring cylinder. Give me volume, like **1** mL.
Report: **260** mL
